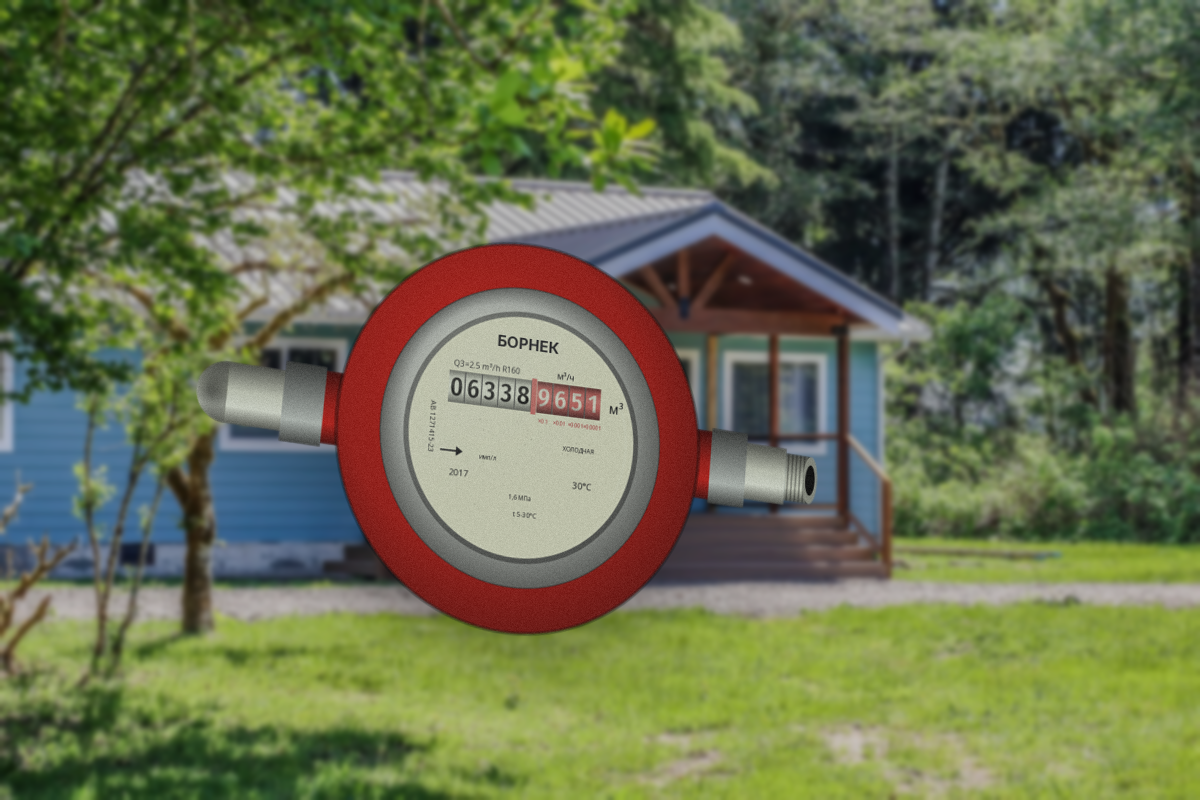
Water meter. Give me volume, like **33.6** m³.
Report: **6338.9651** m³
